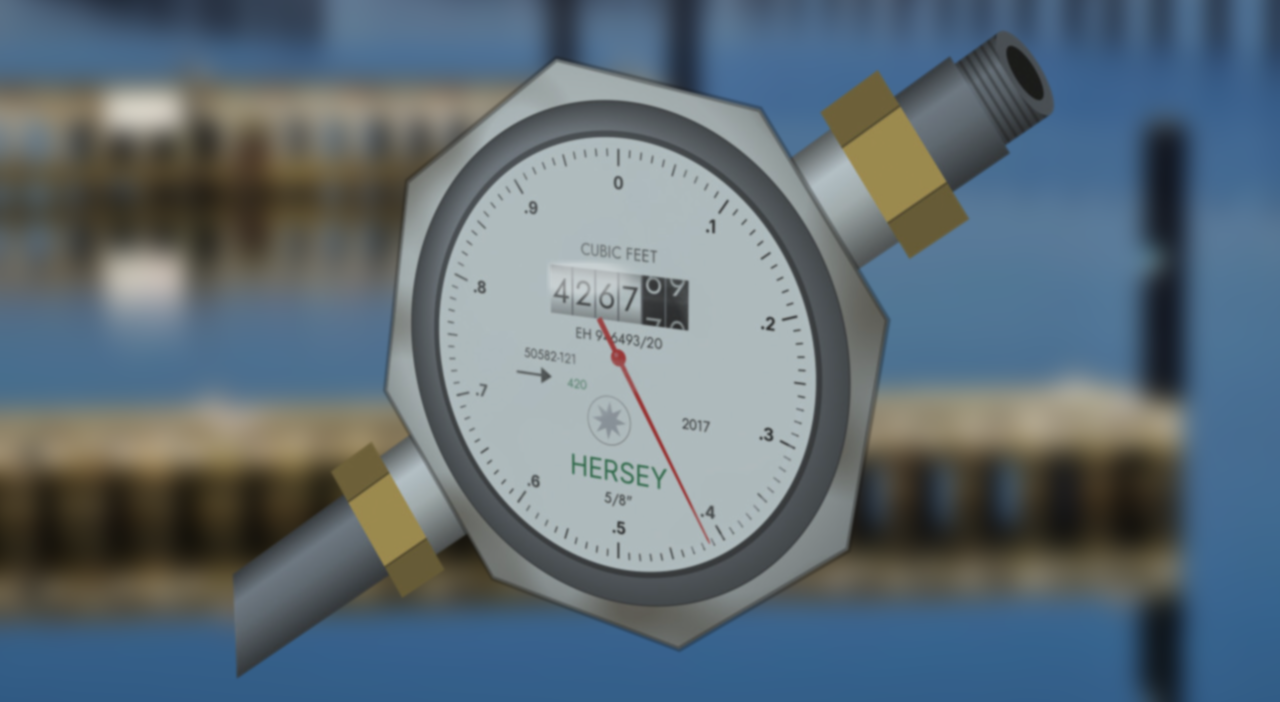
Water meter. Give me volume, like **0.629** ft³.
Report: **426769.41** ft³
